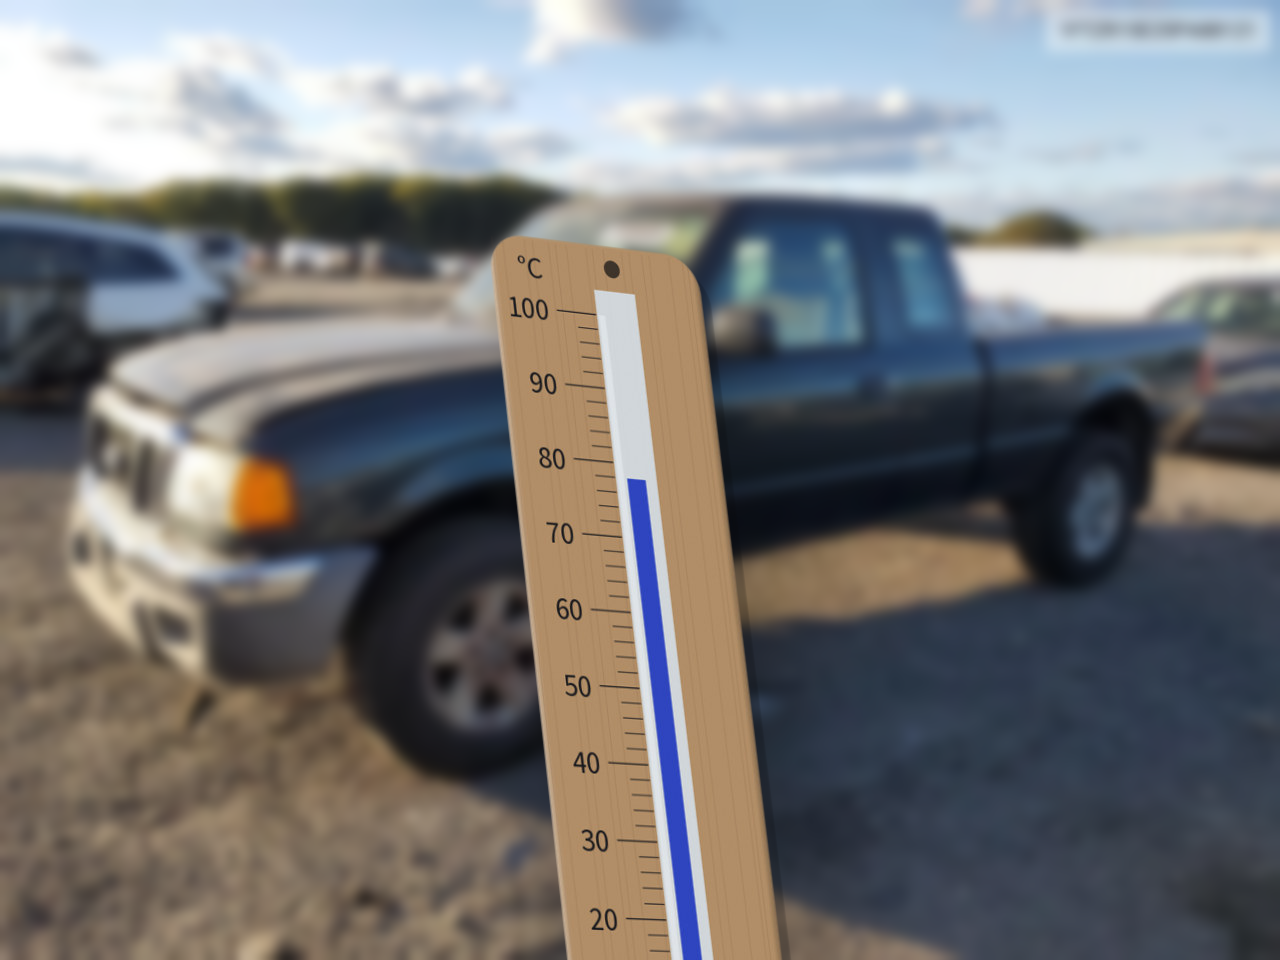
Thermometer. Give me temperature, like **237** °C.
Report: **78** °C
